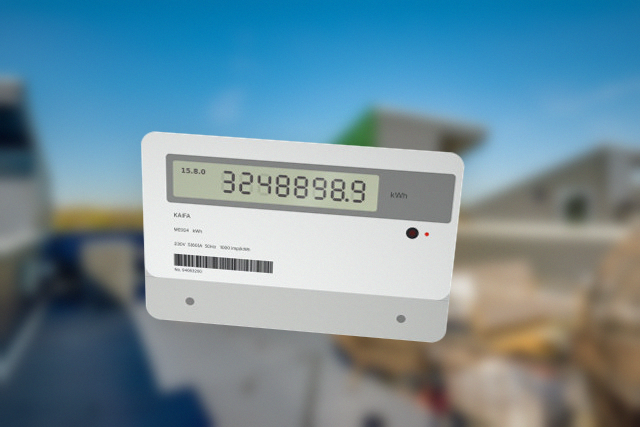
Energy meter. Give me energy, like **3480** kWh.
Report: **3248898.9** kWh
